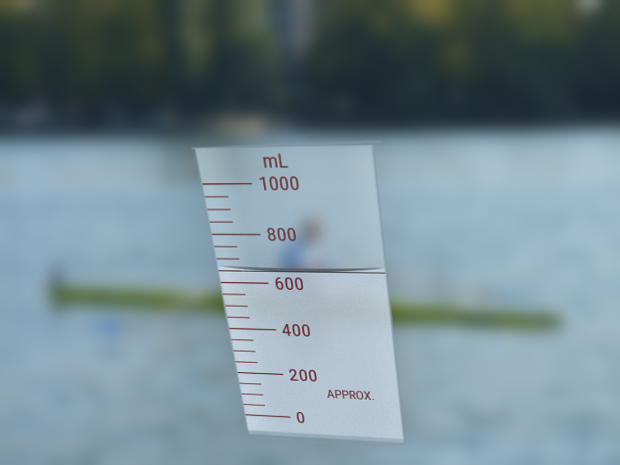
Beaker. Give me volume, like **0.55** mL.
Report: **650** mL
